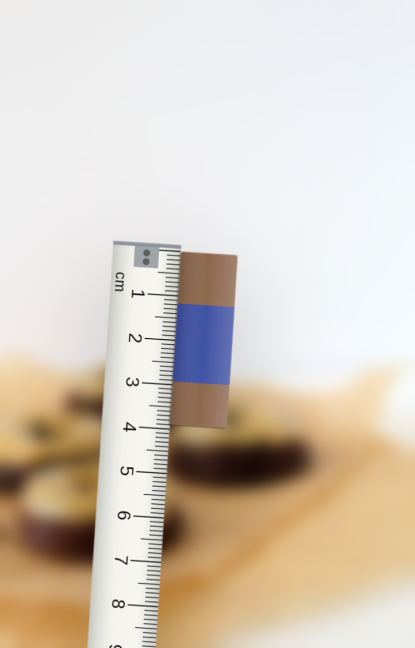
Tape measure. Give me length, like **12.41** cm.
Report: **3.9** cm
